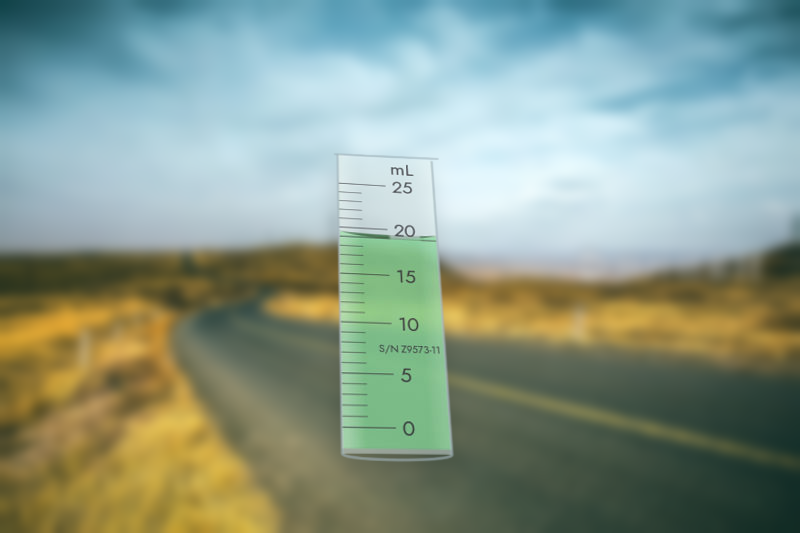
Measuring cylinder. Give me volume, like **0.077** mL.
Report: **19** mL
